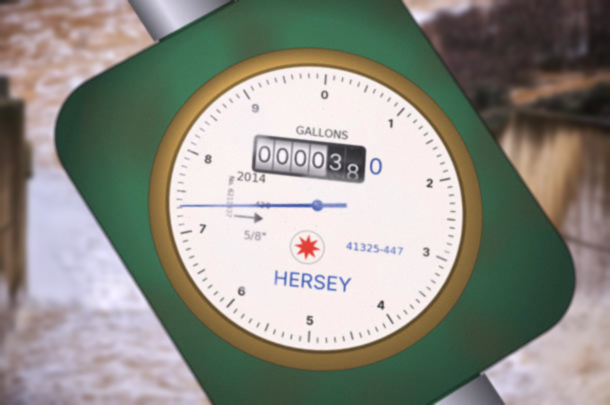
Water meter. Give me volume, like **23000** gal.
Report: **377.3** gal
